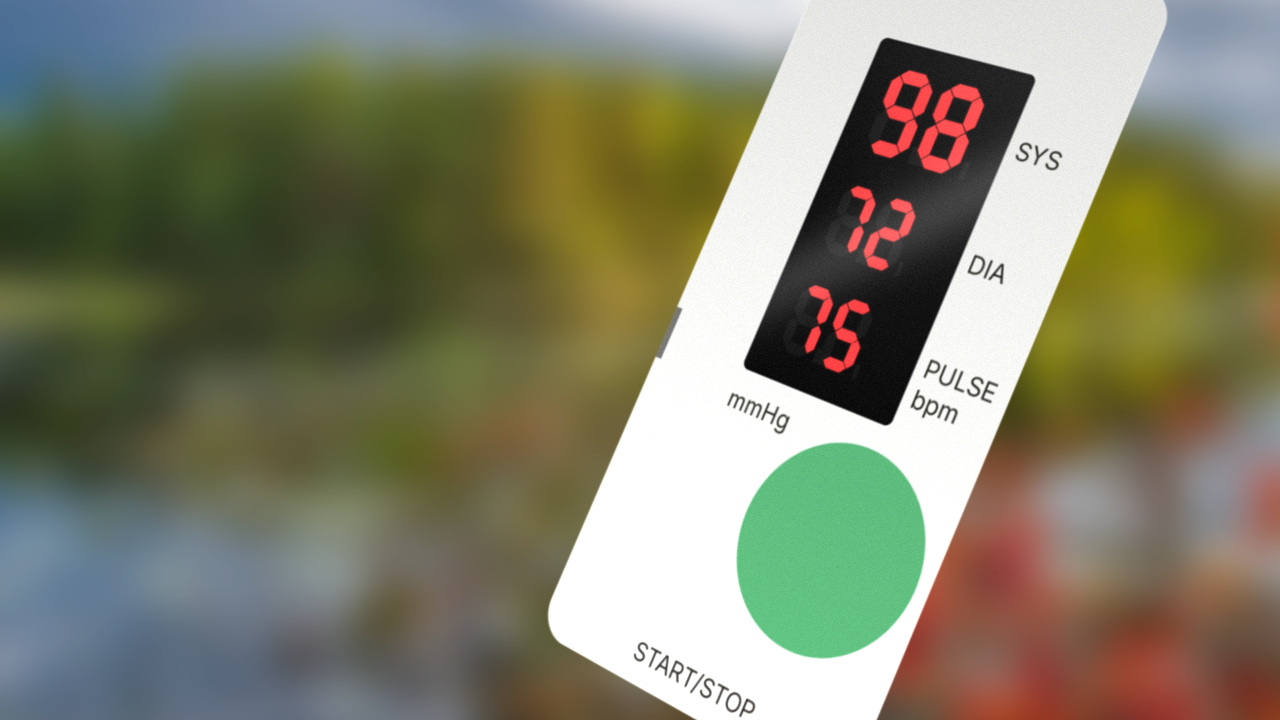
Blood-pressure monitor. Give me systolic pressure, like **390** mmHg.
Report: **98** mmHg
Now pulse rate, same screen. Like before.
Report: **75** bpm
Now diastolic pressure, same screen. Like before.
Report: **72** mmHg
